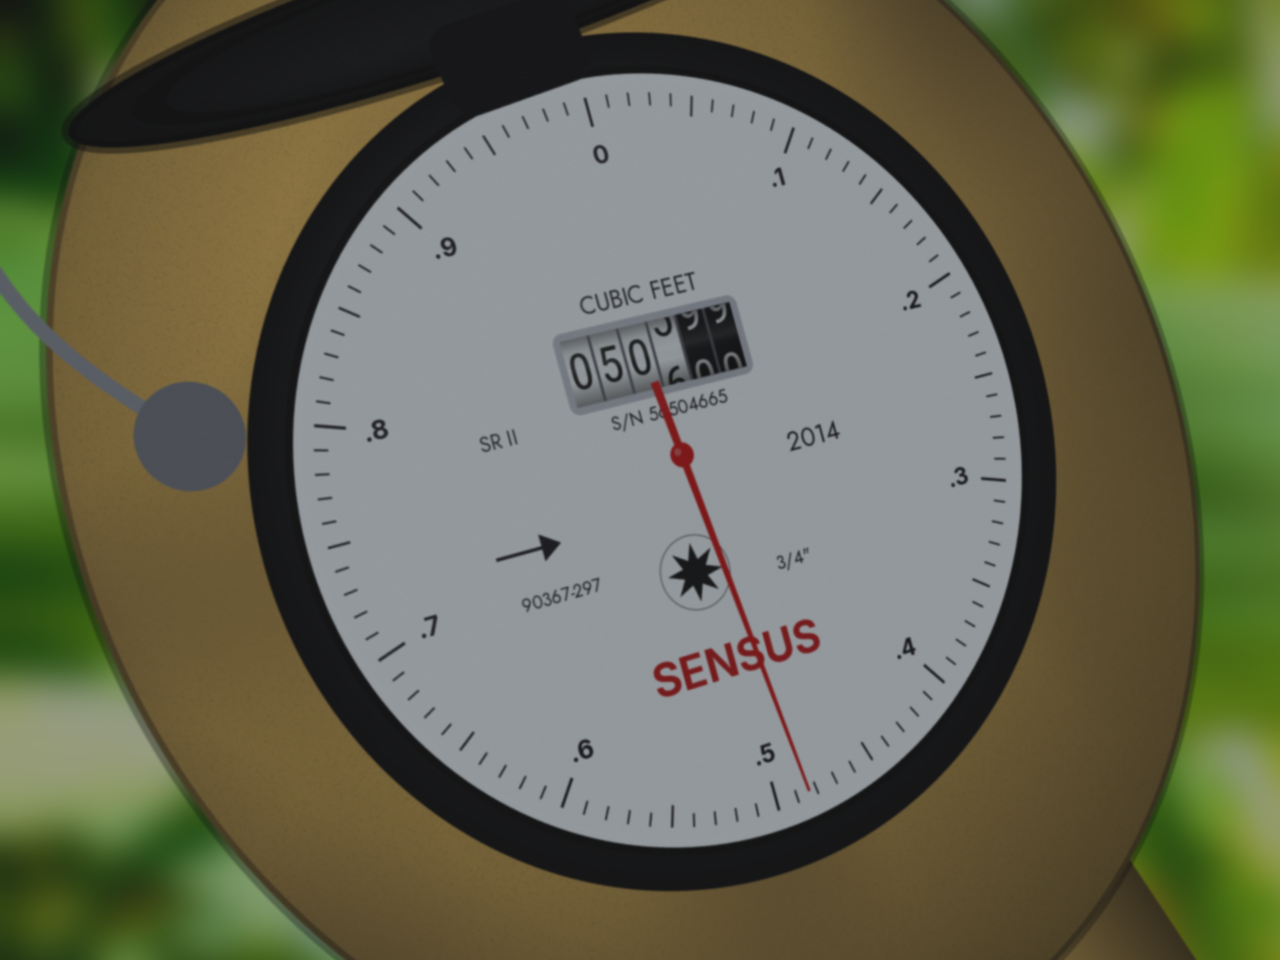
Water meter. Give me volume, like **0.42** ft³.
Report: **50599.48** ft³
